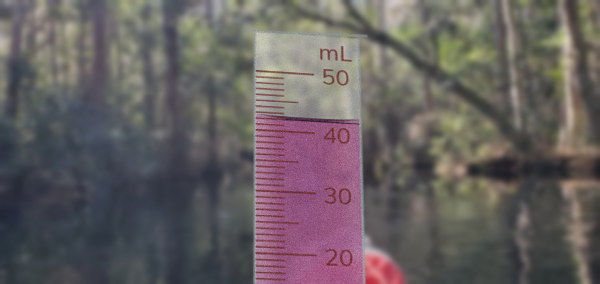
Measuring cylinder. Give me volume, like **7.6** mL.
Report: **42** mL
